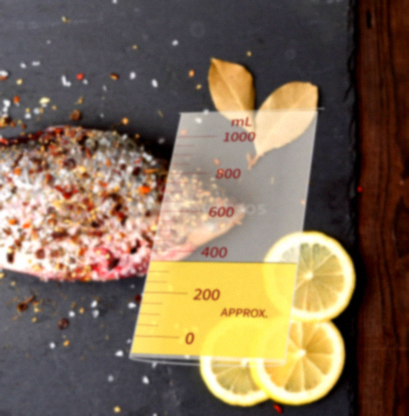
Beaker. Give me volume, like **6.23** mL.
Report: **350** mL
